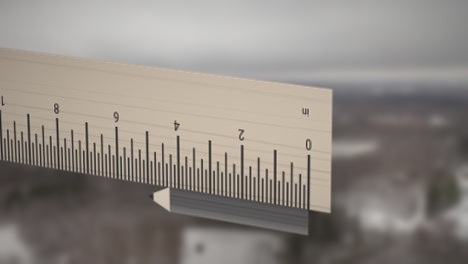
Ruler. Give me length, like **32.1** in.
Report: **5** in
